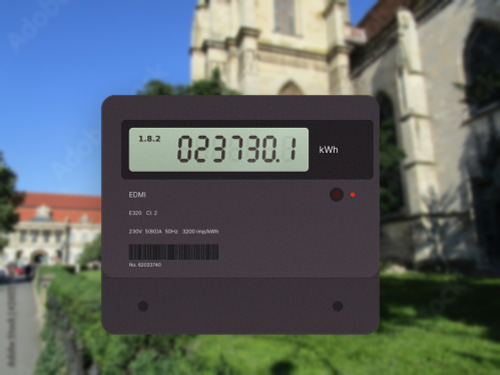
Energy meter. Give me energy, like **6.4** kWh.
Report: **23730.1** kWh
